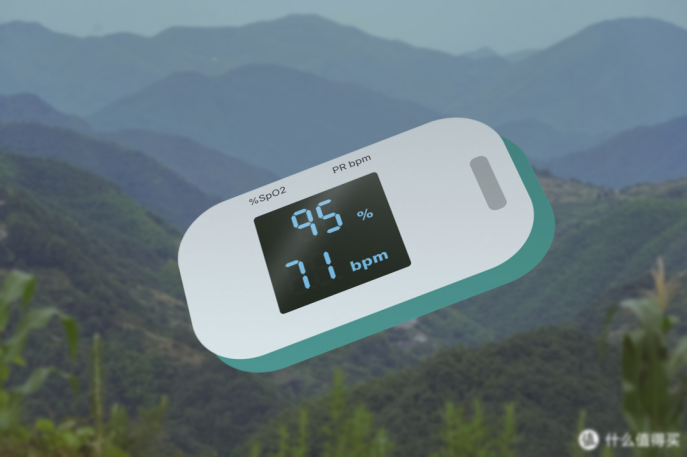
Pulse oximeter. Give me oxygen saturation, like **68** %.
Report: **95** %
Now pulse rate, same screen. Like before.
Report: **71** bpm
